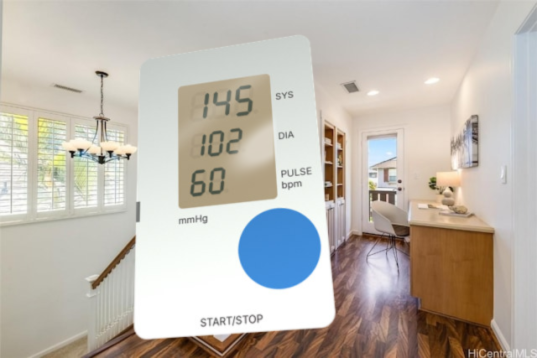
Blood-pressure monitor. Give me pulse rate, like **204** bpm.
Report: **60** bpm
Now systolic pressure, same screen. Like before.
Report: **145** mmHg
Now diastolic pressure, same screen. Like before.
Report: **102** mmHg
